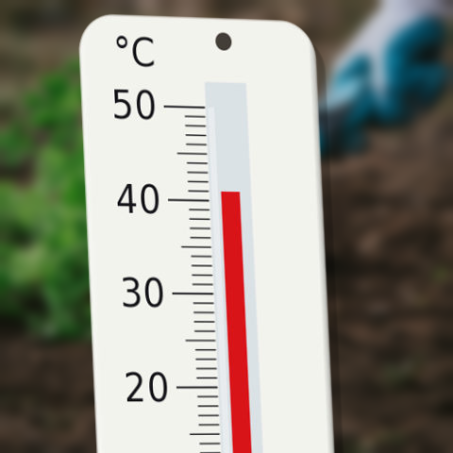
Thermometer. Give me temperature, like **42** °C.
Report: **41** °C
